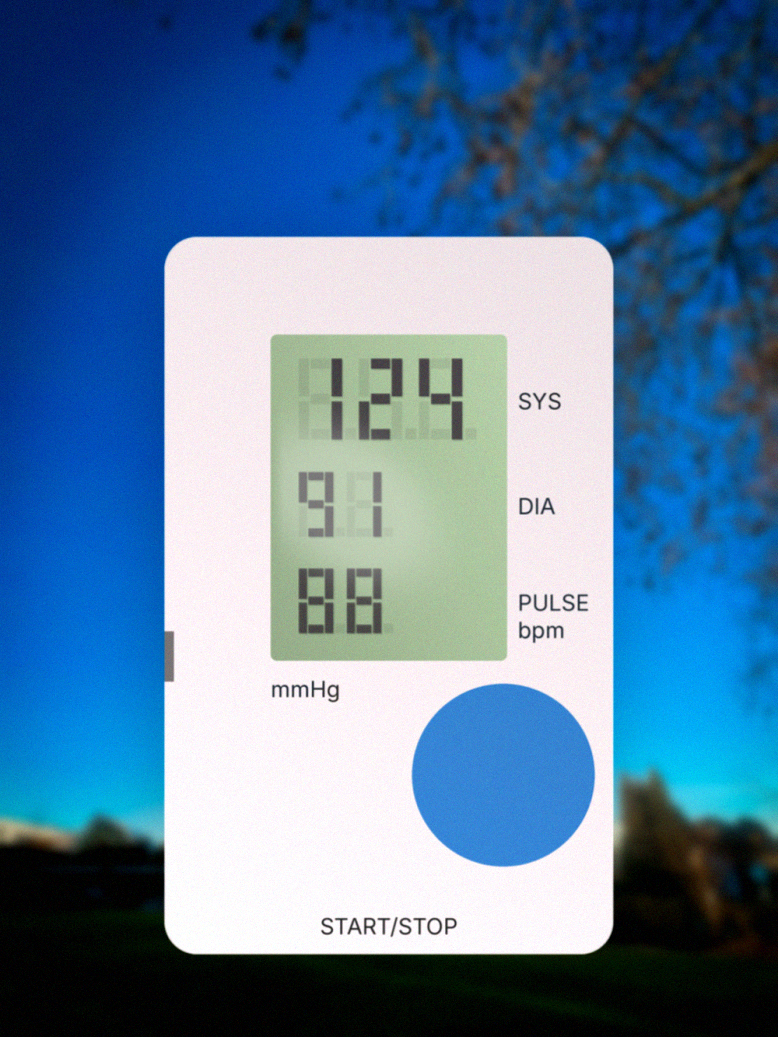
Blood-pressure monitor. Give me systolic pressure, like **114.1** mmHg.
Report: **124** mmHg
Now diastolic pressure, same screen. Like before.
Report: **91** mmHg
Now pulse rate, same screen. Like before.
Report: **88** bpm
